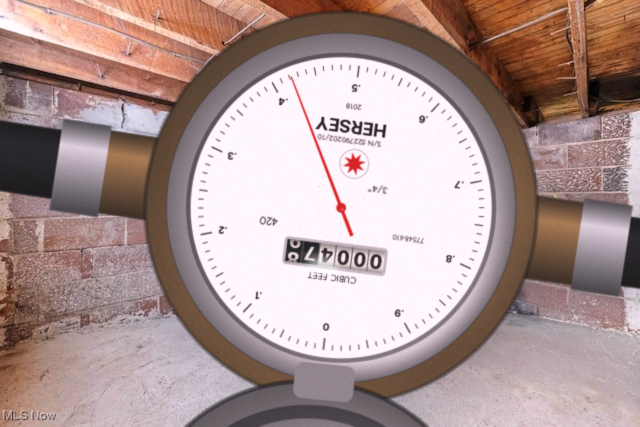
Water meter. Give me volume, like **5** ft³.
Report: **478.42** ft³
